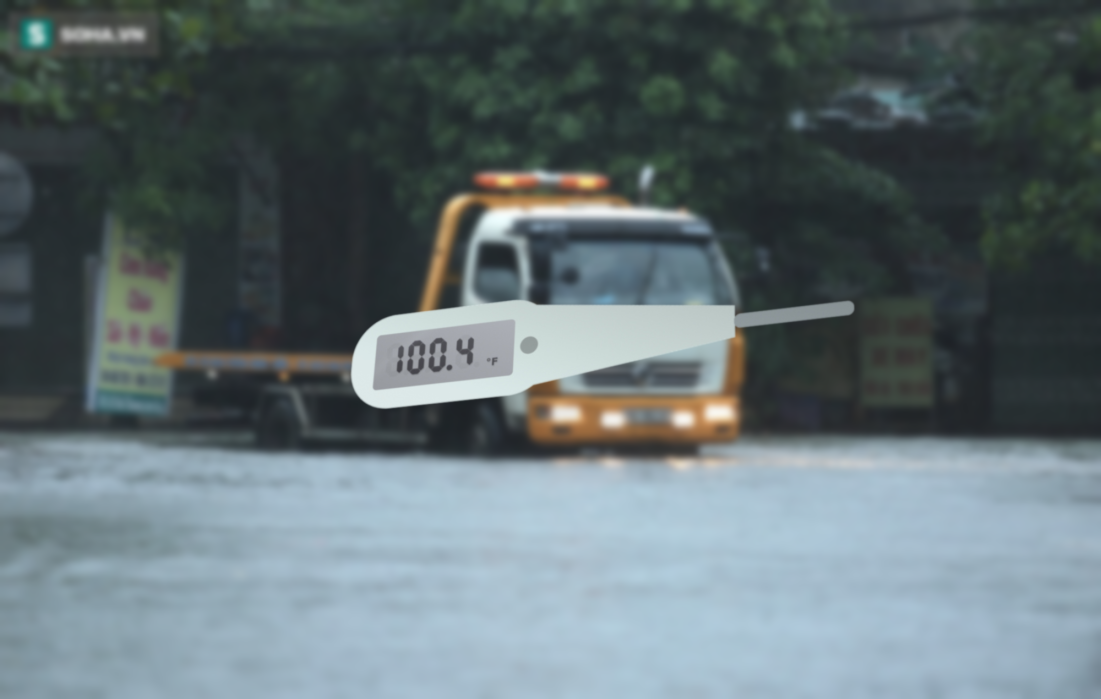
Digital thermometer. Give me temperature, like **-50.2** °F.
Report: **100.4** °F
